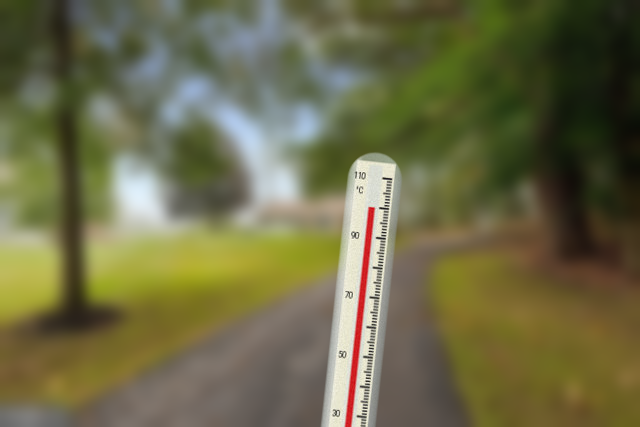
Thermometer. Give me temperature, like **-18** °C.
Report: **100** °C
